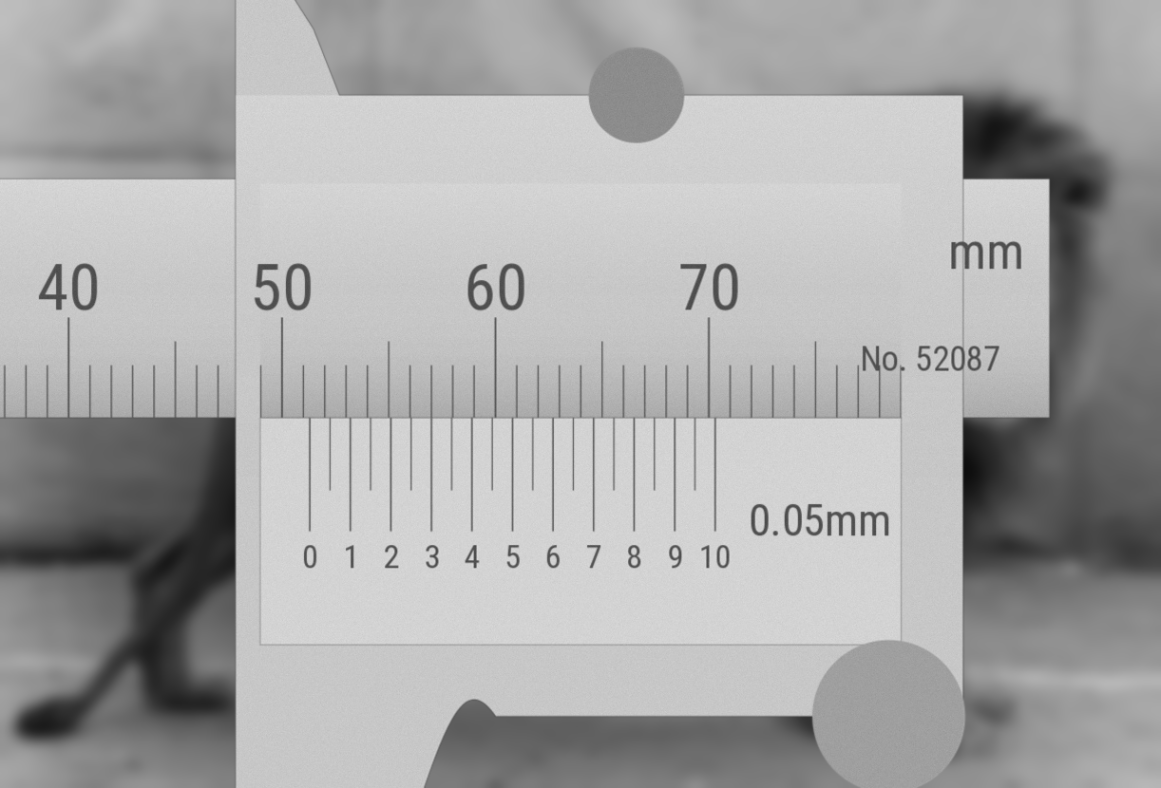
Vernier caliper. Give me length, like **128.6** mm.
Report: **51.3** mm
